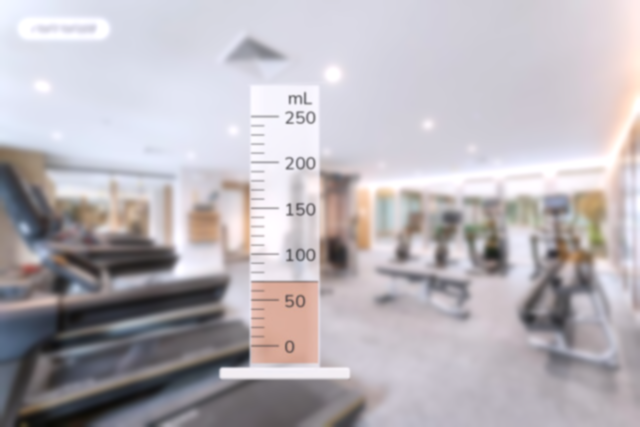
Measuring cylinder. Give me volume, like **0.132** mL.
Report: **70** mL
